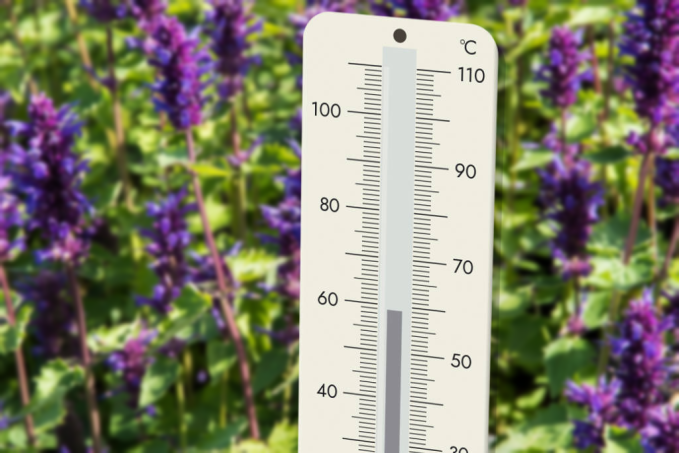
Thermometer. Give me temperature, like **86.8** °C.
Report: **59** °C
